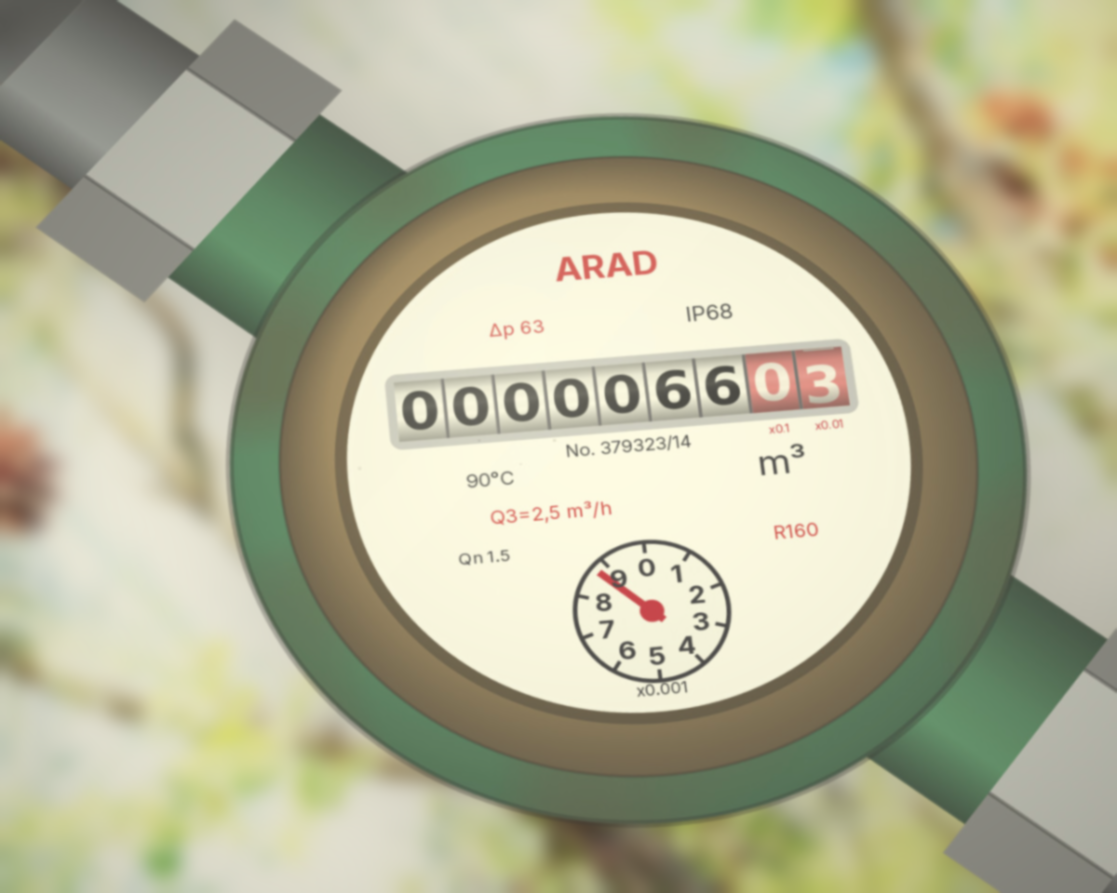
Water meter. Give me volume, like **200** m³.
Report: **66.028** m³
